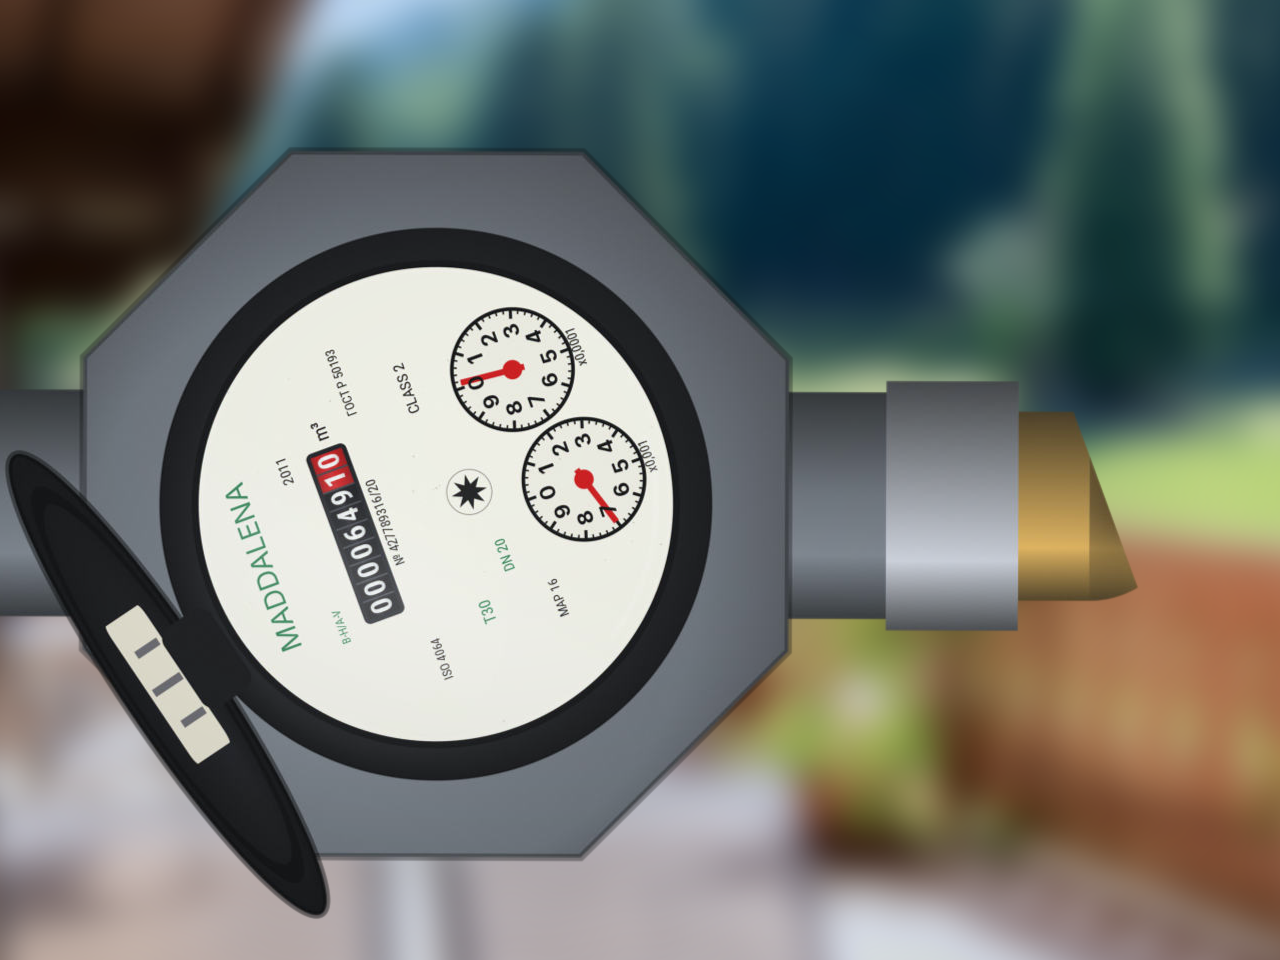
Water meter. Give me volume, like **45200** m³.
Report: **649.1070** m³
